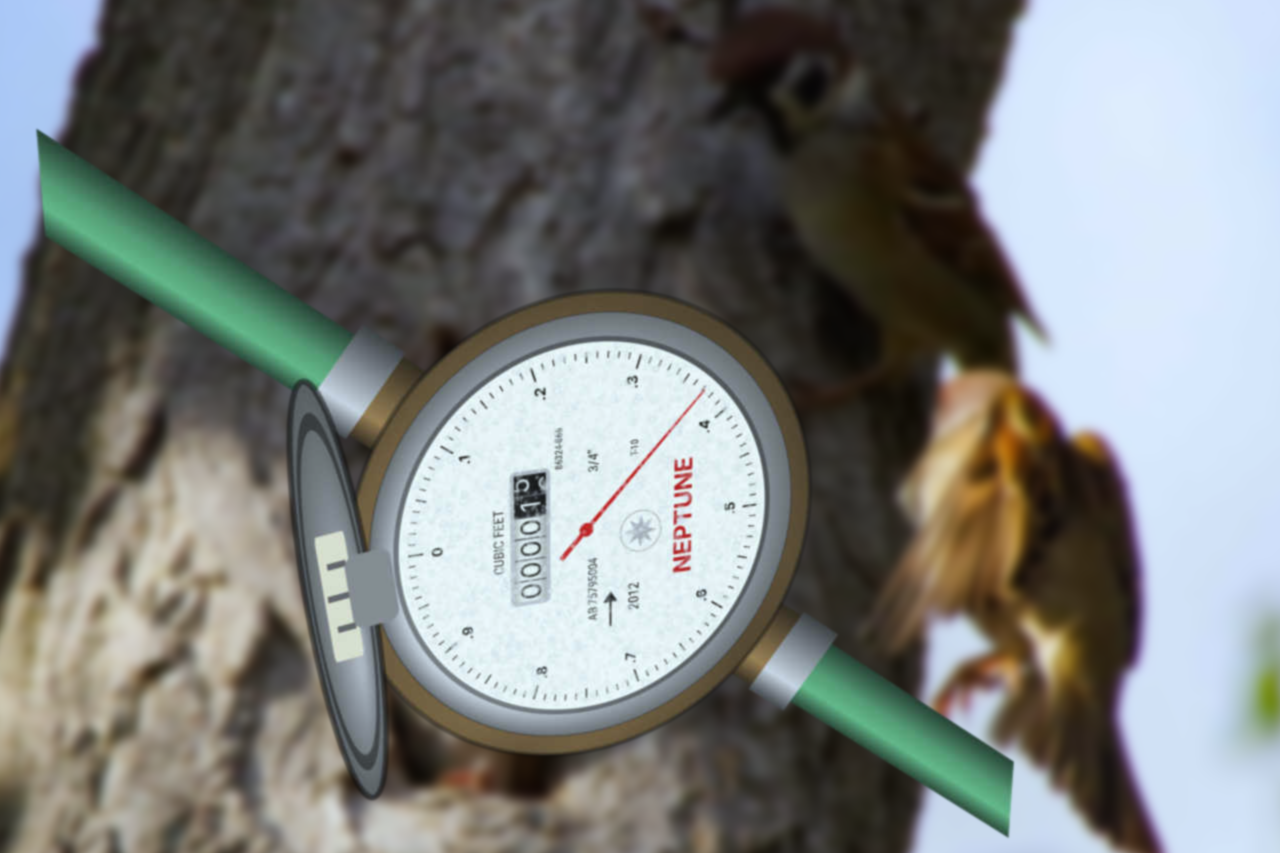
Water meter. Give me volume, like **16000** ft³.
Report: **15.37** ft³
